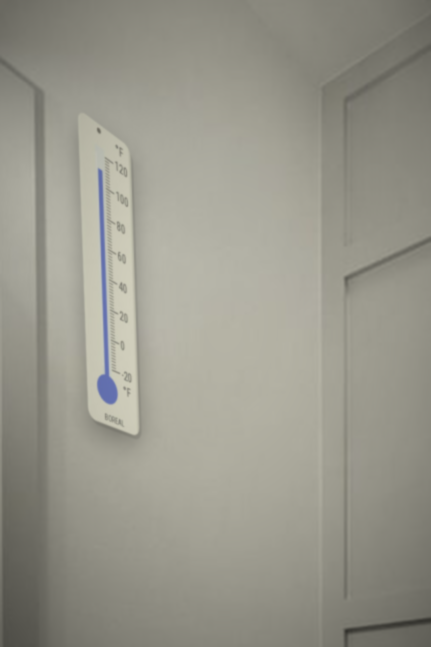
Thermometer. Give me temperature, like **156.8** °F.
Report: **110** °F
